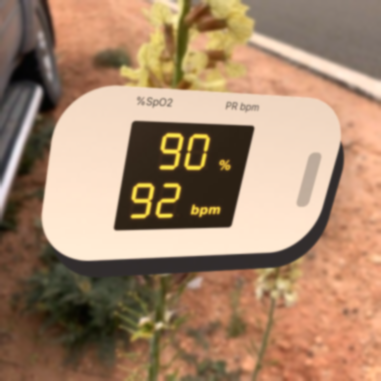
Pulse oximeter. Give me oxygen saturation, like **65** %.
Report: **90** %
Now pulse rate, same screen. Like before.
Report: **92** bpm
